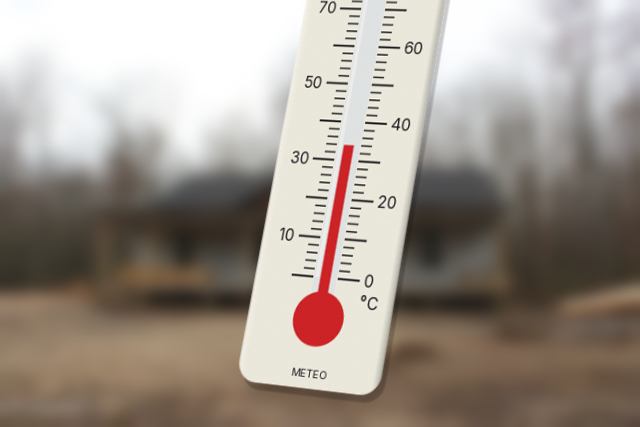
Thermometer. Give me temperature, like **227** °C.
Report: **34** °C
